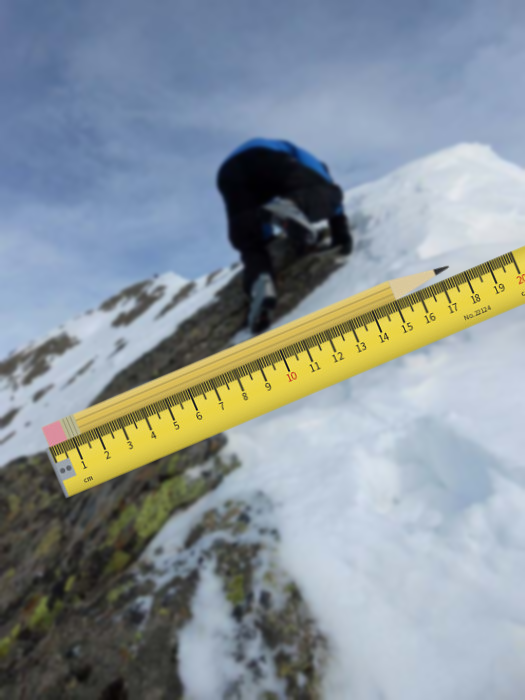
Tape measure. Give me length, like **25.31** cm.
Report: **17.5** cm
